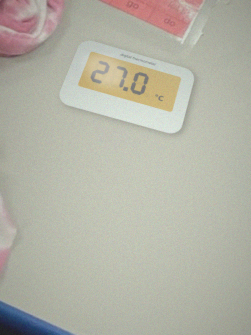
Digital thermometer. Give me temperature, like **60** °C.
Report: **27.0** °C
